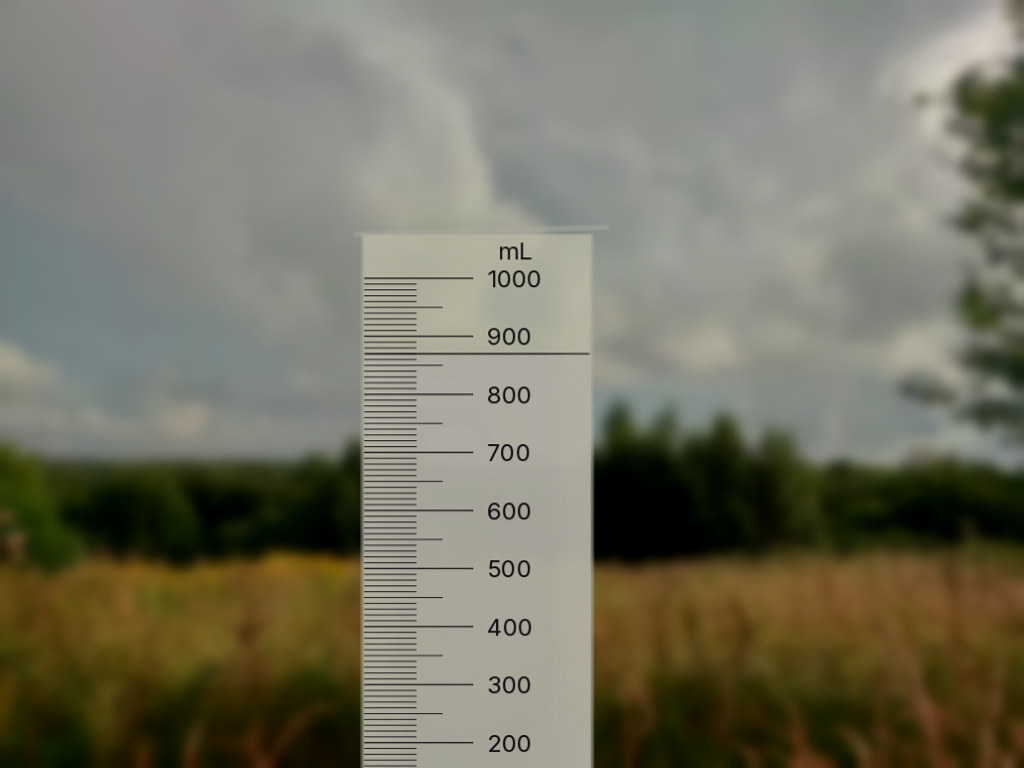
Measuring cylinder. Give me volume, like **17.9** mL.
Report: **870** mL
